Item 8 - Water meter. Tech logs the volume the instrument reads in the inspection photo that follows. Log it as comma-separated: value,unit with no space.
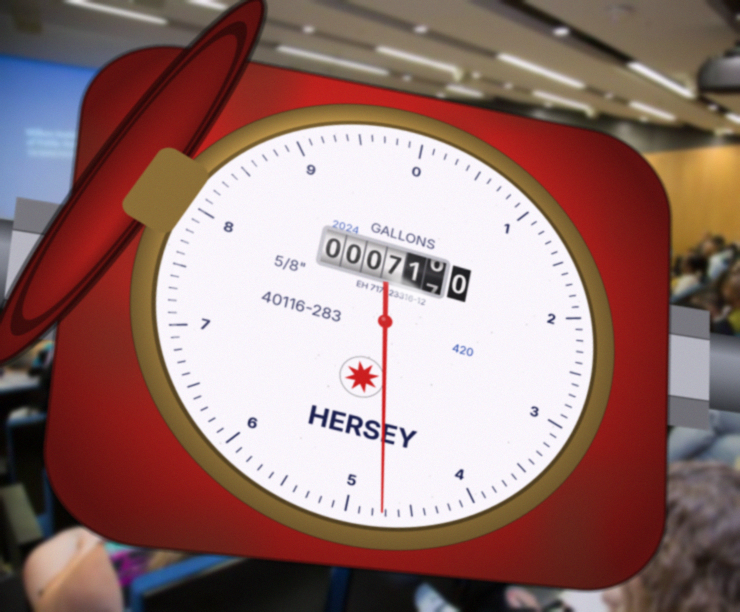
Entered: 7164.7,gal
